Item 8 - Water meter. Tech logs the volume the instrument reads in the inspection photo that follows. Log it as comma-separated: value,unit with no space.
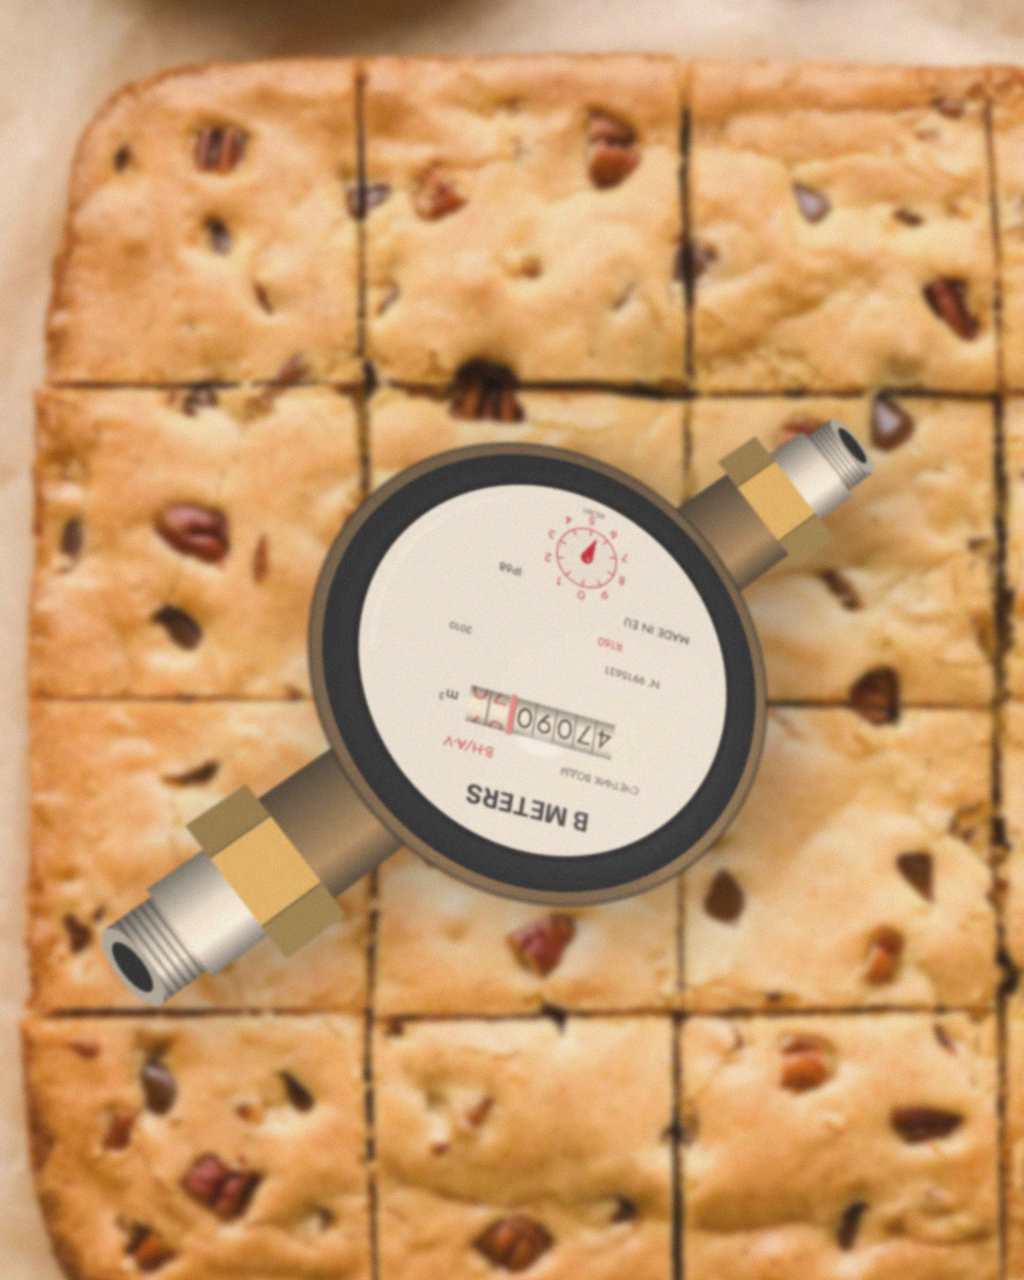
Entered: 47090.695,m³
